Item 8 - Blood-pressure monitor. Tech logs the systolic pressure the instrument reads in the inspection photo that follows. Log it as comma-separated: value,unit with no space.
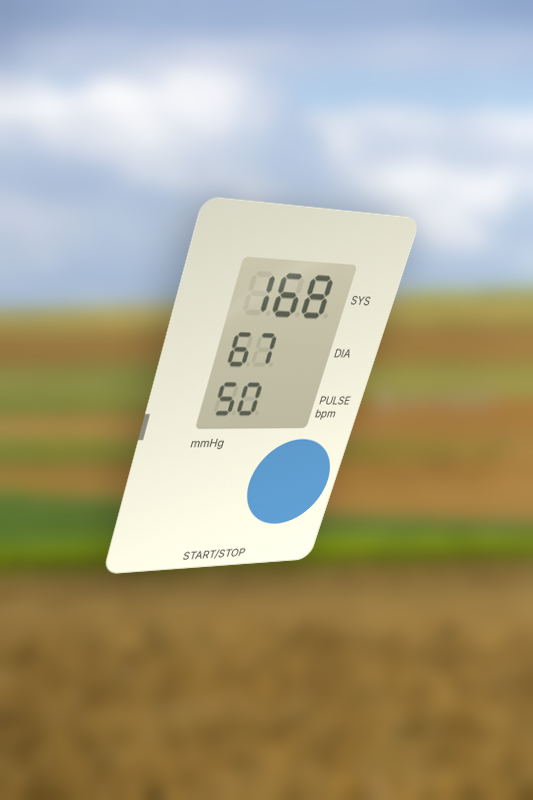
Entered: 168,mmHg
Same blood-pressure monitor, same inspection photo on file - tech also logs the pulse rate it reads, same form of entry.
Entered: 50,bpm
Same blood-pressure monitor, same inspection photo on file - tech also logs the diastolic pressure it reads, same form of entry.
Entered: 67,mmHg
